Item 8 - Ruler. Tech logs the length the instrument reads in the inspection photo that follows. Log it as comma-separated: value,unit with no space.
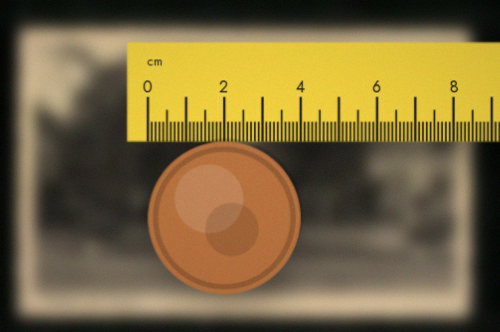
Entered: 4,cm
